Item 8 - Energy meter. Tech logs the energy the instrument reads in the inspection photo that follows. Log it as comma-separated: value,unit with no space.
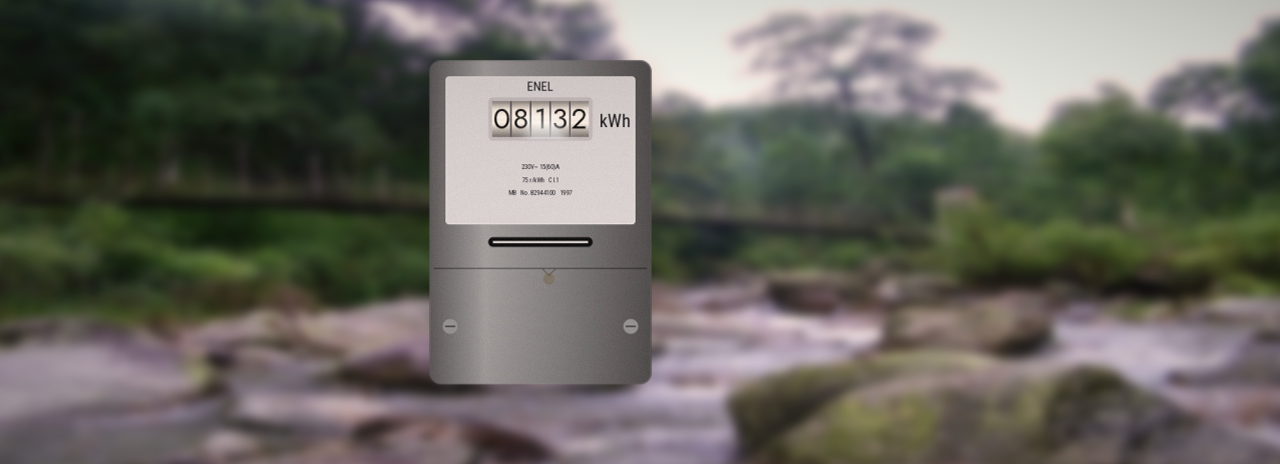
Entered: 8132,kWh
